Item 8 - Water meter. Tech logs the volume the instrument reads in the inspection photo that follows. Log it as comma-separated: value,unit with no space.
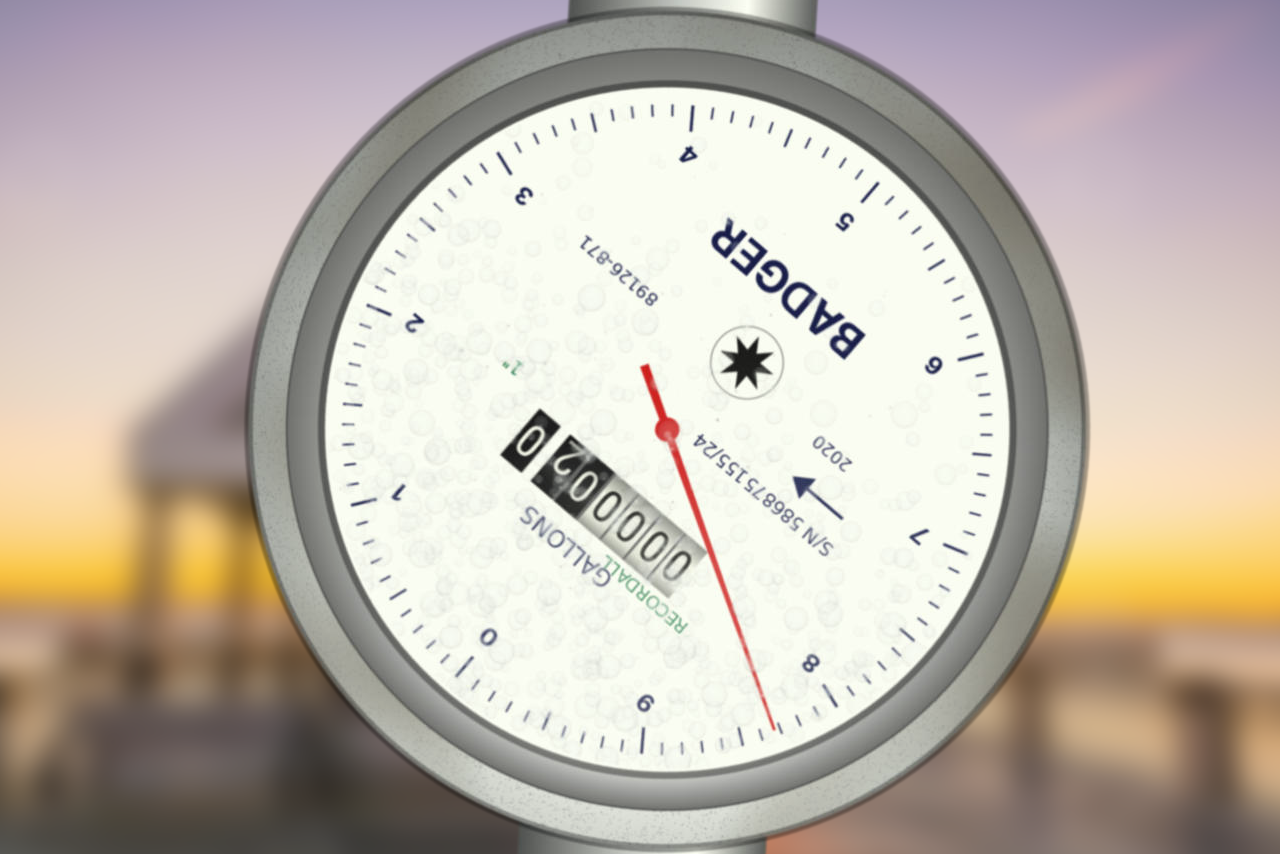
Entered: 18.3,gal
